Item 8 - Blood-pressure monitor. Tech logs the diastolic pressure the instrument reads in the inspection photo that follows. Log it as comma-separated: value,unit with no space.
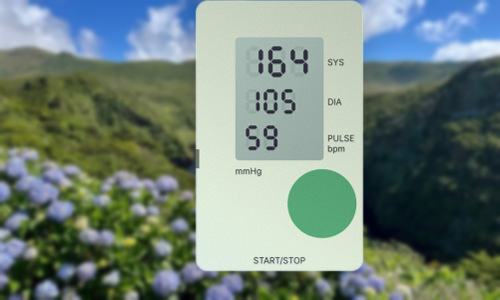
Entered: 105,mmHg
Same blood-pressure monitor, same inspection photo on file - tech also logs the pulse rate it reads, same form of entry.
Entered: 59,bpm
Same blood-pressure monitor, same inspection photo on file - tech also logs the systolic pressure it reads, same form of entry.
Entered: 164,mmHg
